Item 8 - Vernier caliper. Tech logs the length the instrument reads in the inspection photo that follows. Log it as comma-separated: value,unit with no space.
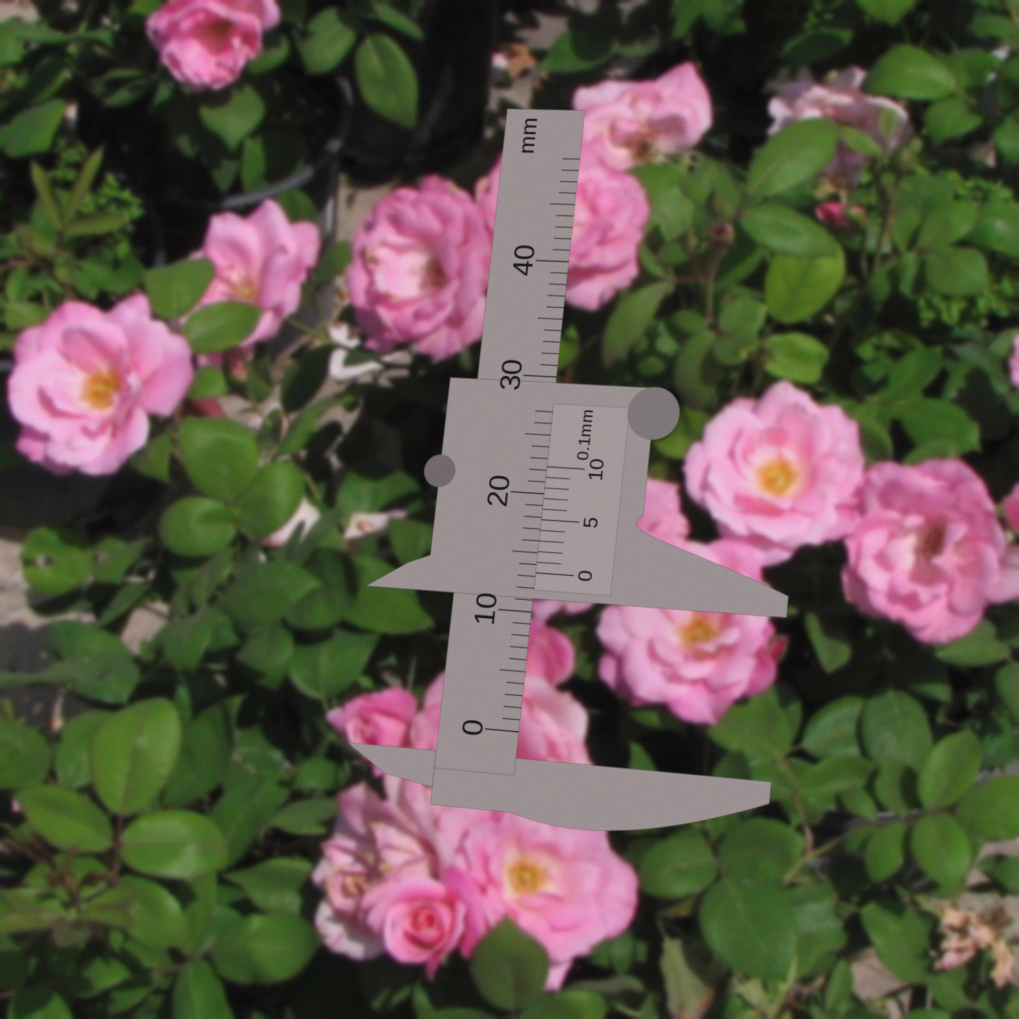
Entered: 13.3,mm
